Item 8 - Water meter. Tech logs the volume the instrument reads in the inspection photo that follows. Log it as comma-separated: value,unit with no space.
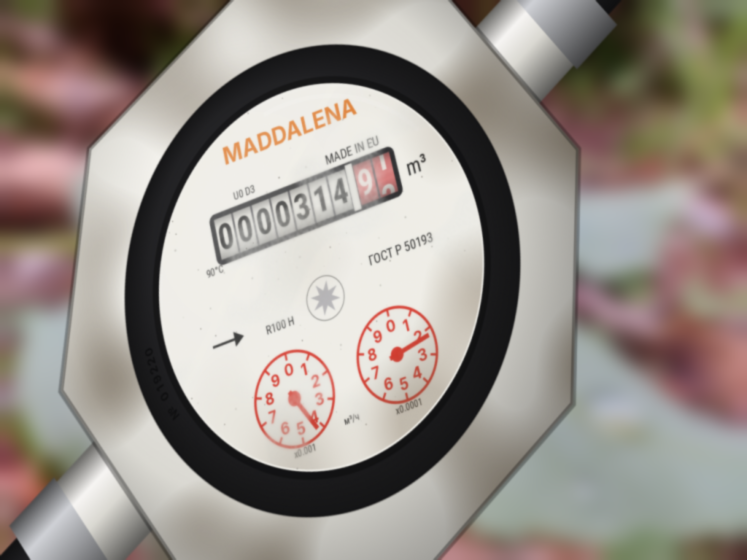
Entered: 314.9142,m³
